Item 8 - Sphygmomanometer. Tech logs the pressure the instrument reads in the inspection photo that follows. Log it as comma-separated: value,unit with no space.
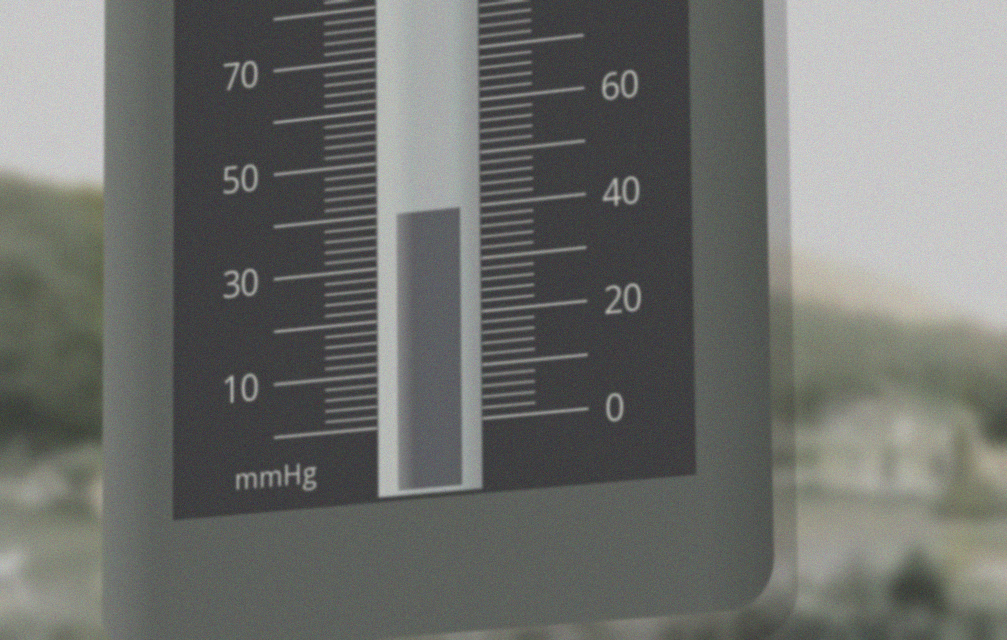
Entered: 40,mmHg
